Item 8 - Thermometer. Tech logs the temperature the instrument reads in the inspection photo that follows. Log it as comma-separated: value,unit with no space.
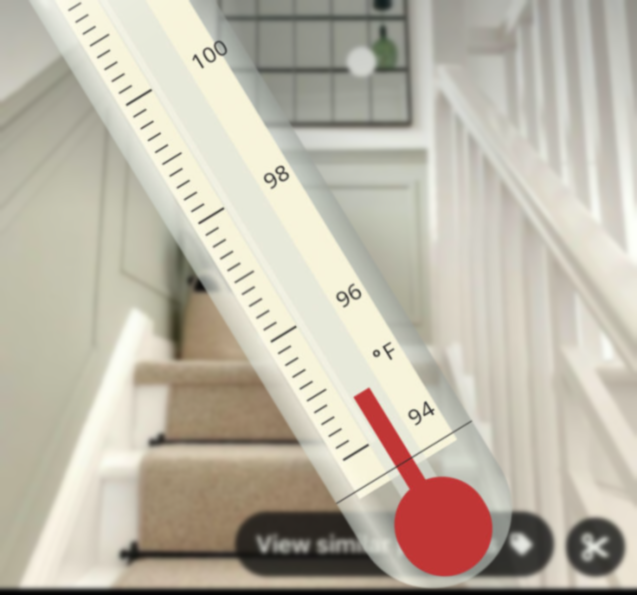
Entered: 94.7,°F
